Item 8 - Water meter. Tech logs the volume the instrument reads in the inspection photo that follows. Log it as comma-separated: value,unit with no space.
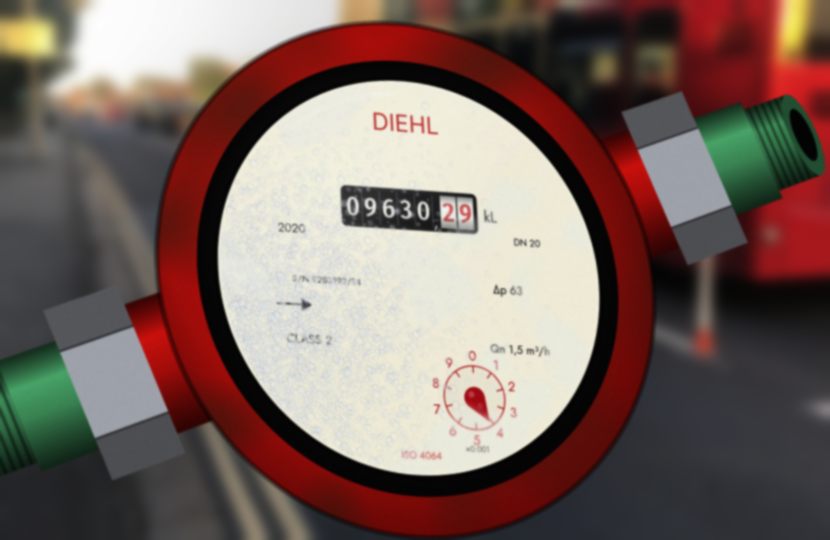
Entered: 9630.294,kL
